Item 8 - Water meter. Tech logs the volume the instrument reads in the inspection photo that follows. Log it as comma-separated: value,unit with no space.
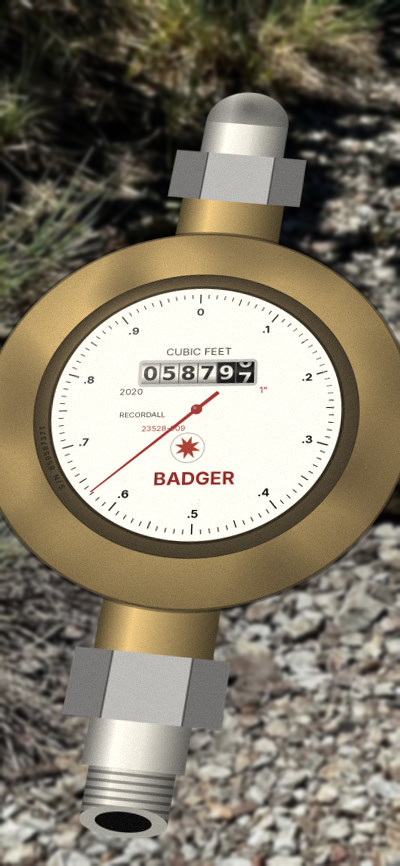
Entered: 58796.63,ft³
